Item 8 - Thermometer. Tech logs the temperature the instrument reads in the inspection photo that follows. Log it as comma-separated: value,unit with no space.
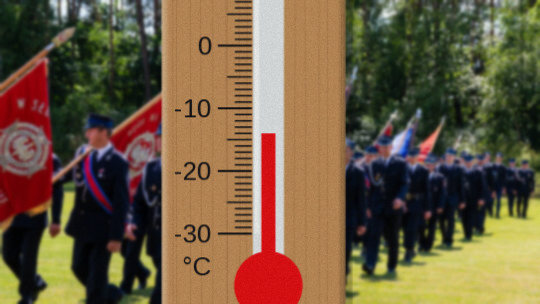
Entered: -14,°C
